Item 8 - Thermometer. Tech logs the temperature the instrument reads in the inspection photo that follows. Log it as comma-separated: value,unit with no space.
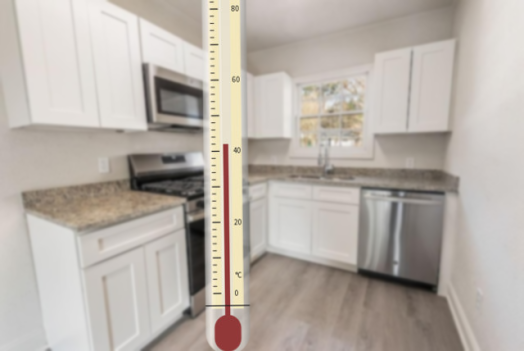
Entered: 42,°C
